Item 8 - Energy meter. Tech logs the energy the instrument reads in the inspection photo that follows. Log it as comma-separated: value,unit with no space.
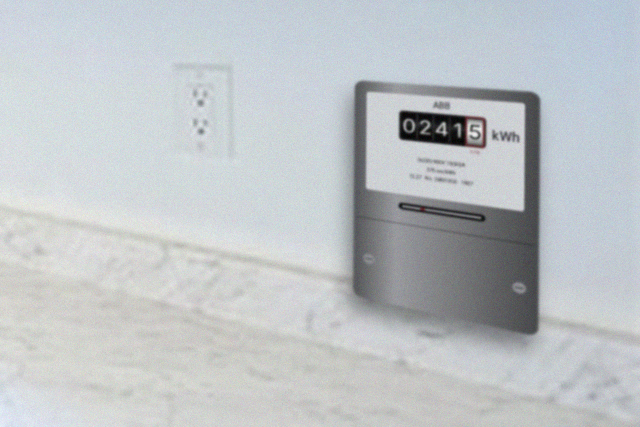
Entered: 241.5,kWh
